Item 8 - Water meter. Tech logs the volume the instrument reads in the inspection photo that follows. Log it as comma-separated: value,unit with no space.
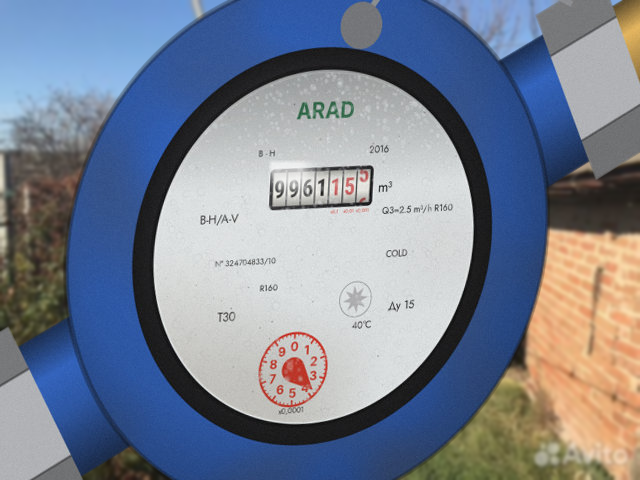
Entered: 9961.1553,m³
